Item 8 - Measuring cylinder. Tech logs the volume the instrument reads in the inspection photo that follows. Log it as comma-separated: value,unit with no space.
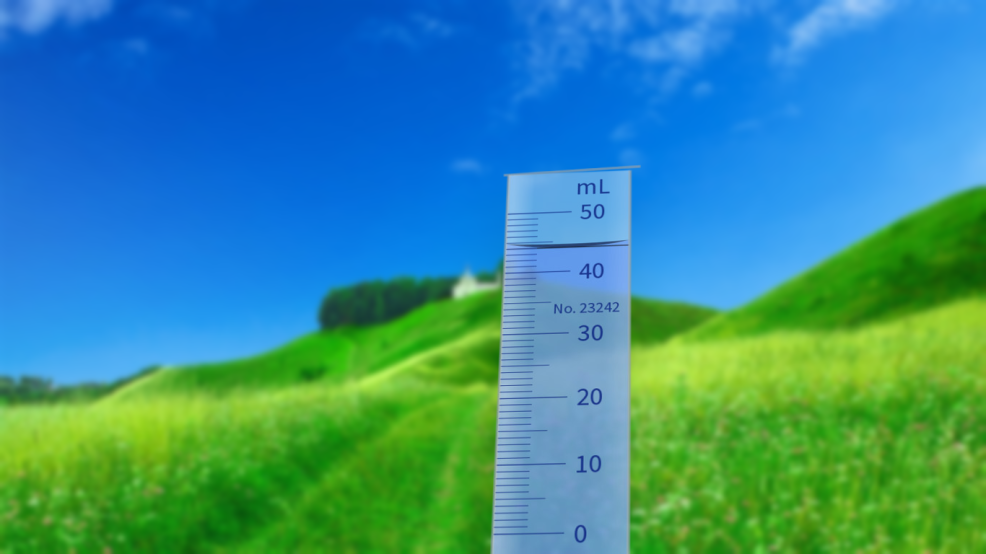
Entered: 44,mL
